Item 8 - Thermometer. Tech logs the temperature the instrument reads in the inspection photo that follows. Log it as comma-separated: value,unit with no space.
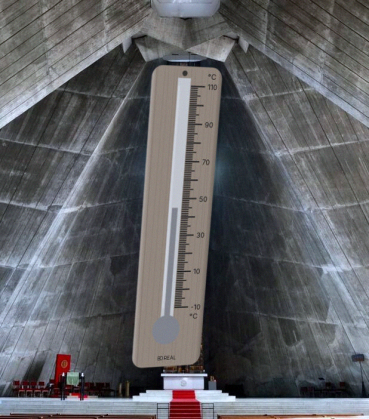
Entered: 45,°C
